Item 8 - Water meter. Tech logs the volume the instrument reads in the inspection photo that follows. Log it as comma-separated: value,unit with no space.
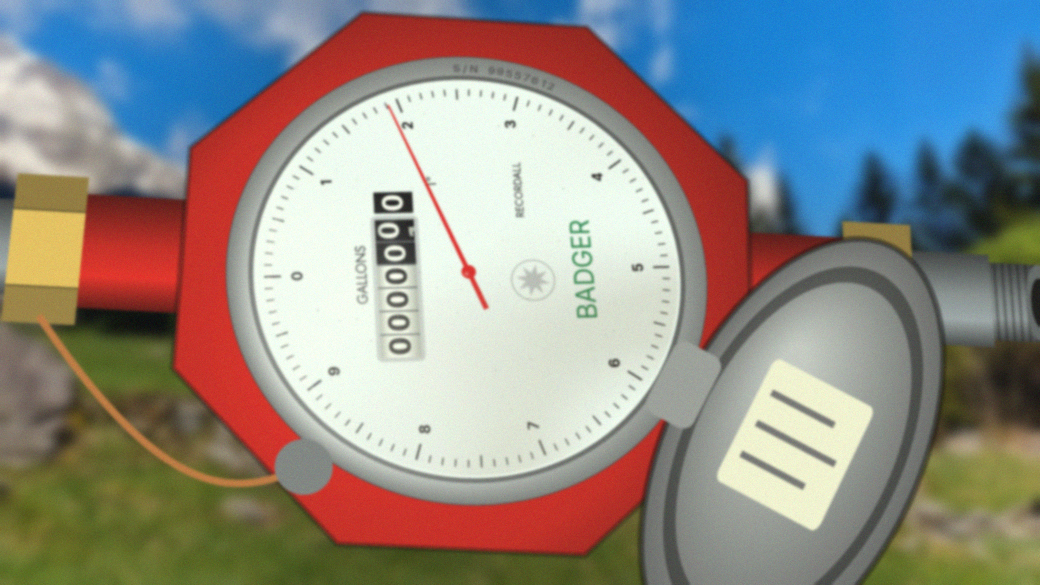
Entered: 1.9,gal
